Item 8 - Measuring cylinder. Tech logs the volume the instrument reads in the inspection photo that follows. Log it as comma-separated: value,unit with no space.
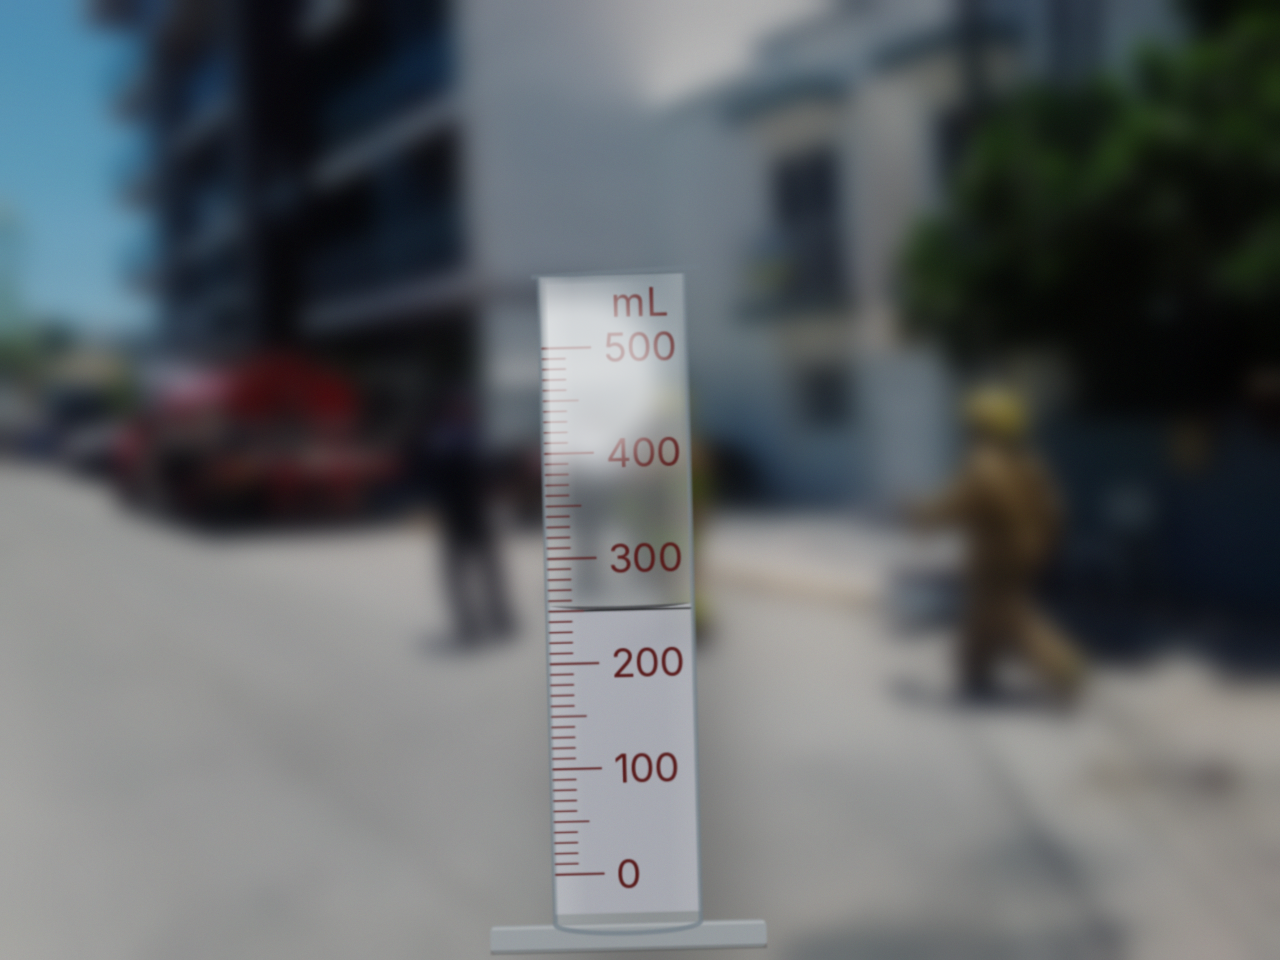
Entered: 250,mL
